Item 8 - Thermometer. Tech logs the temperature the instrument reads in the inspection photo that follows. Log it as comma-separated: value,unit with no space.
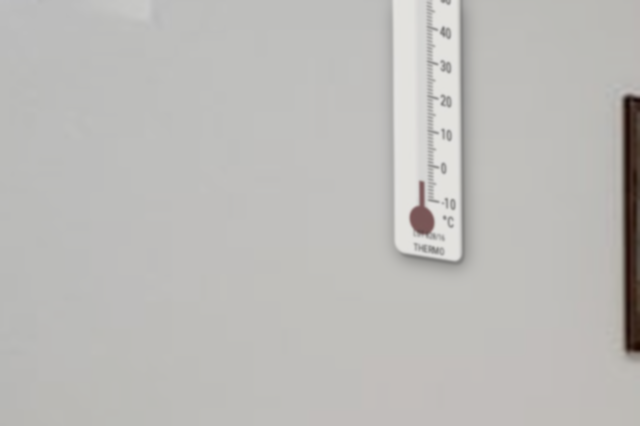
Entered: -5,°C
